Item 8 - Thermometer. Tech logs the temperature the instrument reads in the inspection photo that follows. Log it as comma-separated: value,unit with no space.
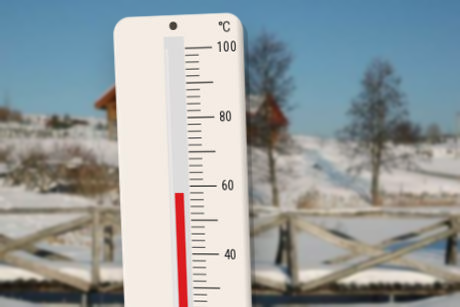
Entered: 58,°C
